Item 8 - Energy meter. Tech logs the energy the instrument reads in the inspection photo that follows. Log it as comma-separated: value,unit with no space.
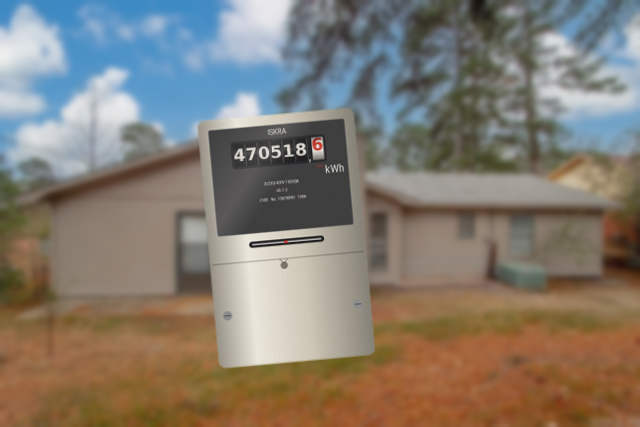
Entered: 470518.6,kWh
